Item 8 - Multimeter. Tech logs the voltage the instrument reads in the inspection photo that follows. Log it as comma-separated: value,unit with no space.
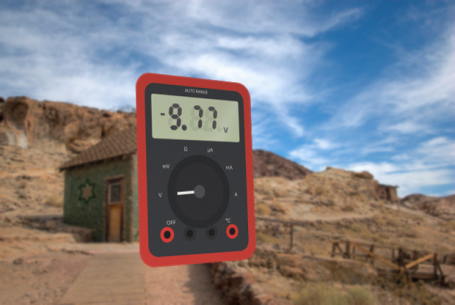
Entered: -9.77,V
